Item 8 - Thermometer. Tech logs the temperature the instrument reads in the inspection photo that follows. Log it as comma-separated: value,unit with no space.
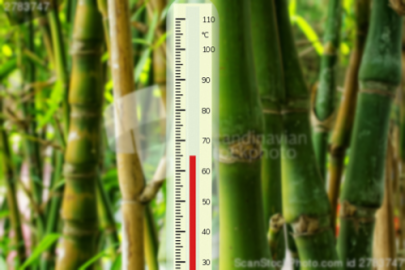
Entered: 65,°C
